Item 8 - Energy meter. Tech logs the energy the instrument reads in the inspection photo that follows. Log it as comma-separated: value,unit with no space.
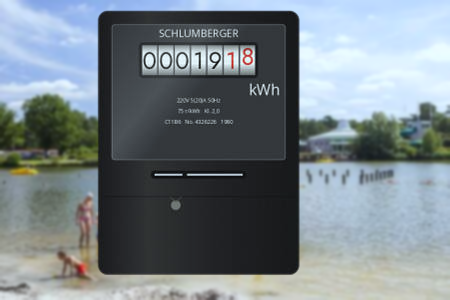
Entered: 19.18,kWh
